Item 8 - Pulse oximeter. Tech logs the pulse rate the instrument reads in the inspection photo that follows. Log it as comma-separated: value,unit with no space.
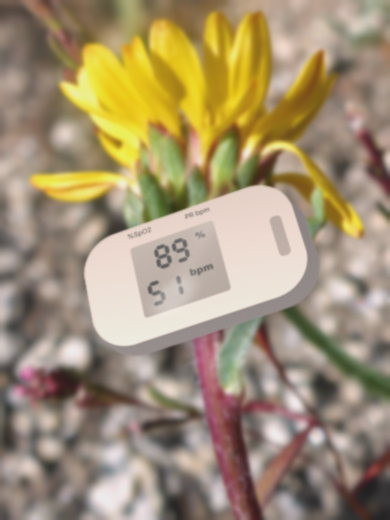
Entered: 51,bpm
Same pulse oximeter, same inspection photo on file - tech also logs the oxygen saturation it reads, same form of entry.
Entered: 89,%
